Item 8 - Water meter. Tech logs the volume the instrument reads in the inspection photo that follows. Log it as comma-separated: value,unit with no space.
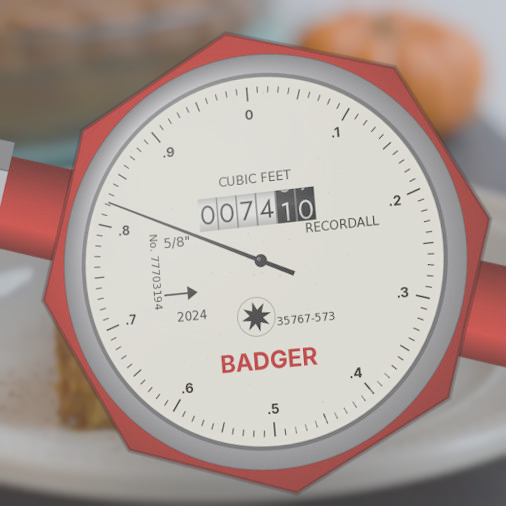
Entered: 7409.82,ft³
